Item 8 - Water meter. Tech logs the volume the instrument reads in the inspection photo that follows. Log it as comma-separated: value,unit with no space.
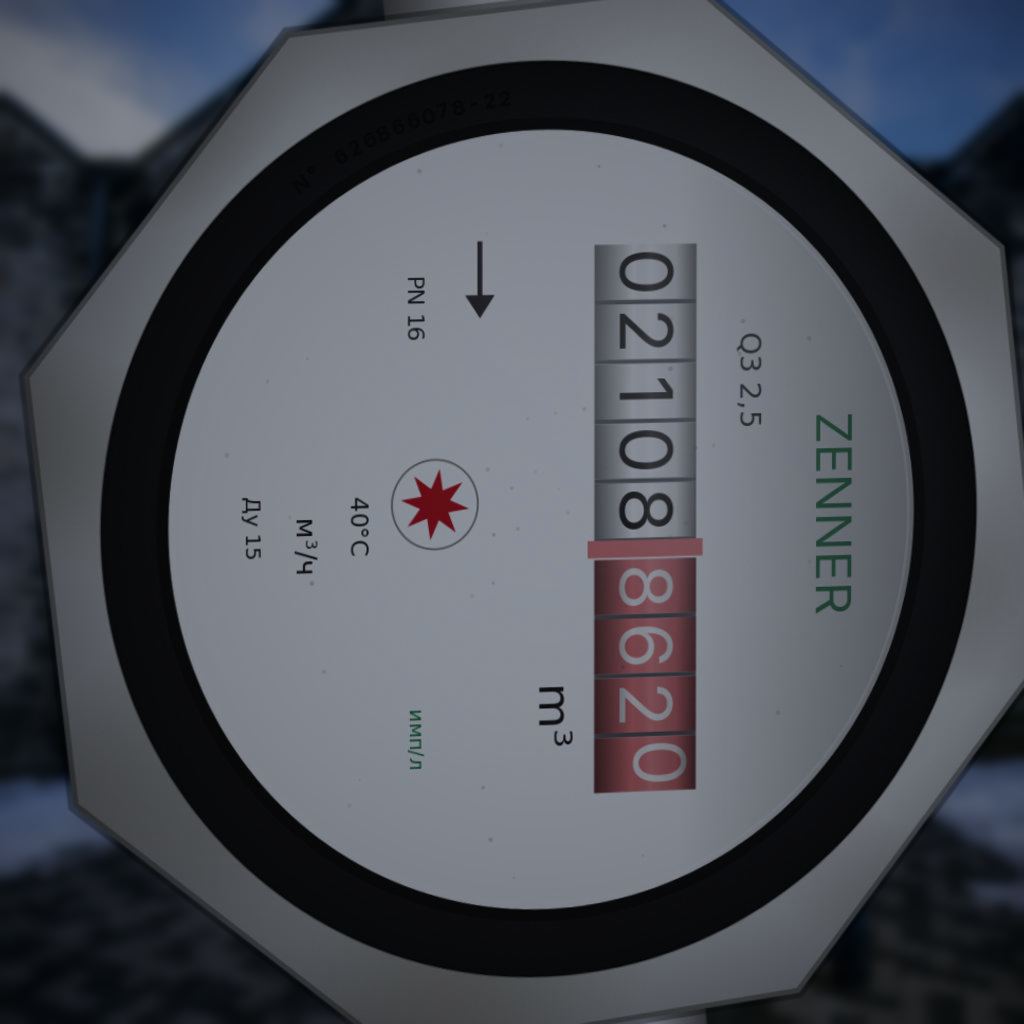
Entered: 2108.8620,m³
